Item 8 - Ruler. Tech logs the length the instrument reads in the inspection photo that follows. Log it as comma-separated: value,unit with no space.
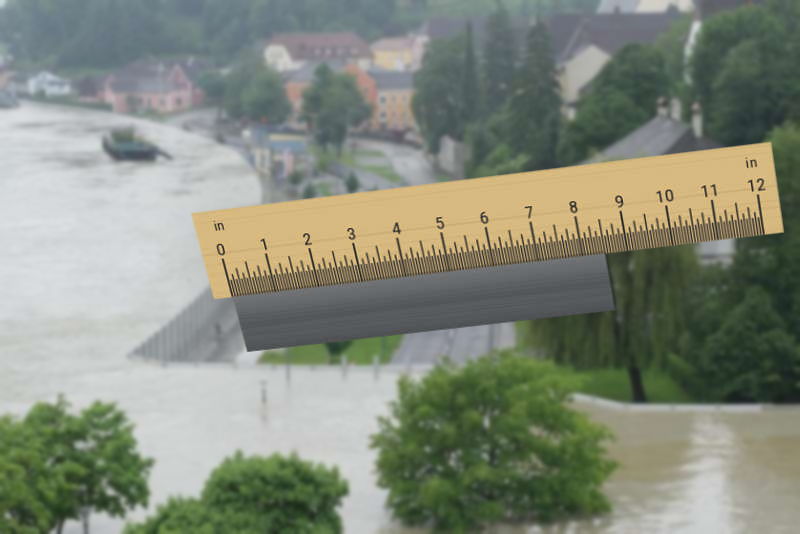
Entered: 8.5,in
